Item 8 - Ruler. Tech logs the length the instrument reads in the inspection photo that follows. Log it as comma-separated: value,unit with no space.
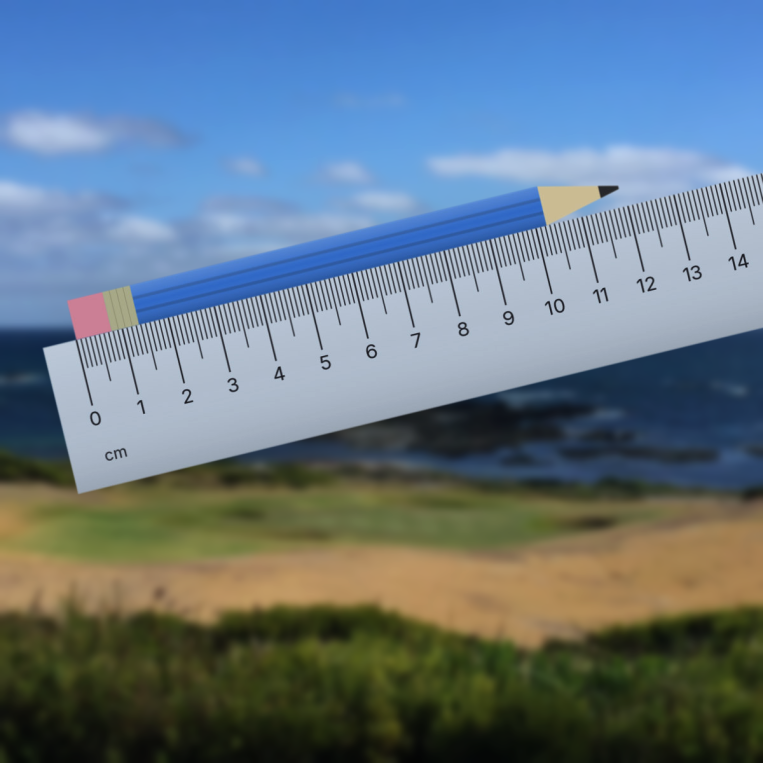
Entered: 11.9,cm
